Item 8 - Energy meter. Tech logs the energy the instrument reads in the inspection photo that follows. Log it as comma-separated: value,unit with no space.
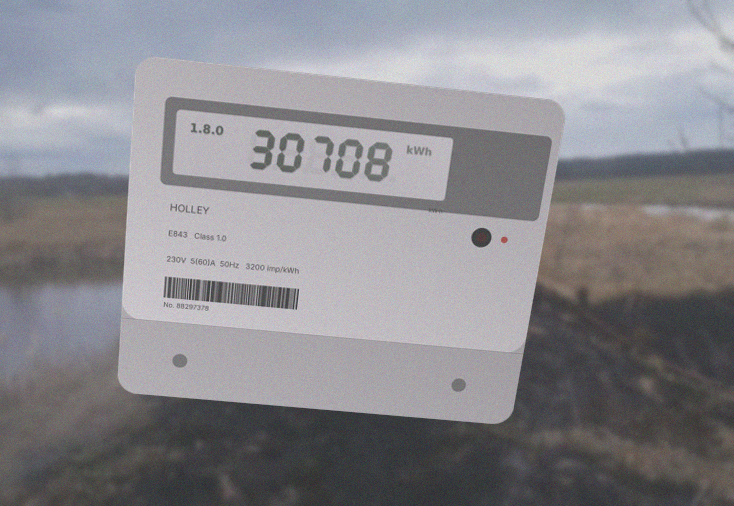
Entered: 30708,kWh
